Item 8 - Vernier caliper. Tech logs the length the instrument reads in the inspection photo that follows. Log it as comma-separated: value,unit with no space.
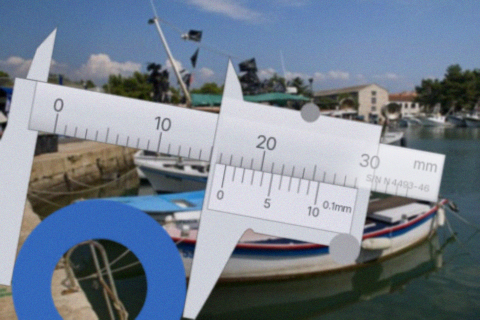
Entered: 16.6,mm
